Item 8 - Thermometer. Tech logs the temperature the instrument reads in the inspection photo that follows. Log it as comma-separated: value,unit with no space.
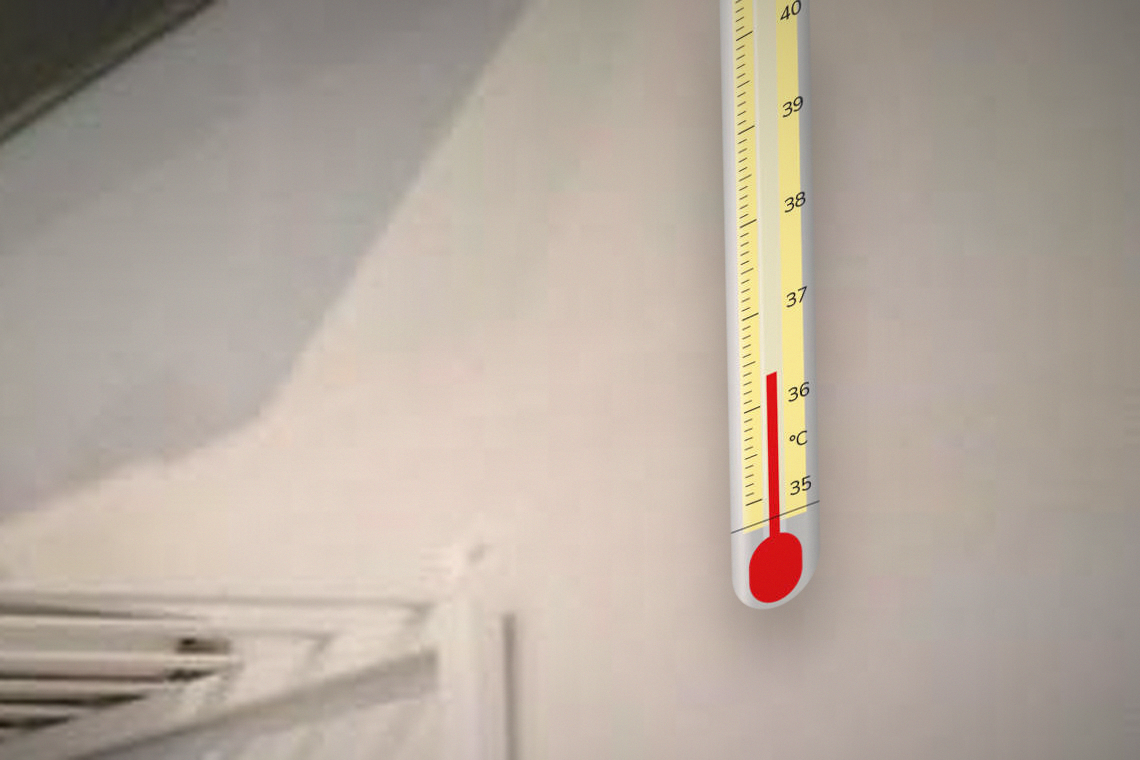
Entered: 36.3,°C
